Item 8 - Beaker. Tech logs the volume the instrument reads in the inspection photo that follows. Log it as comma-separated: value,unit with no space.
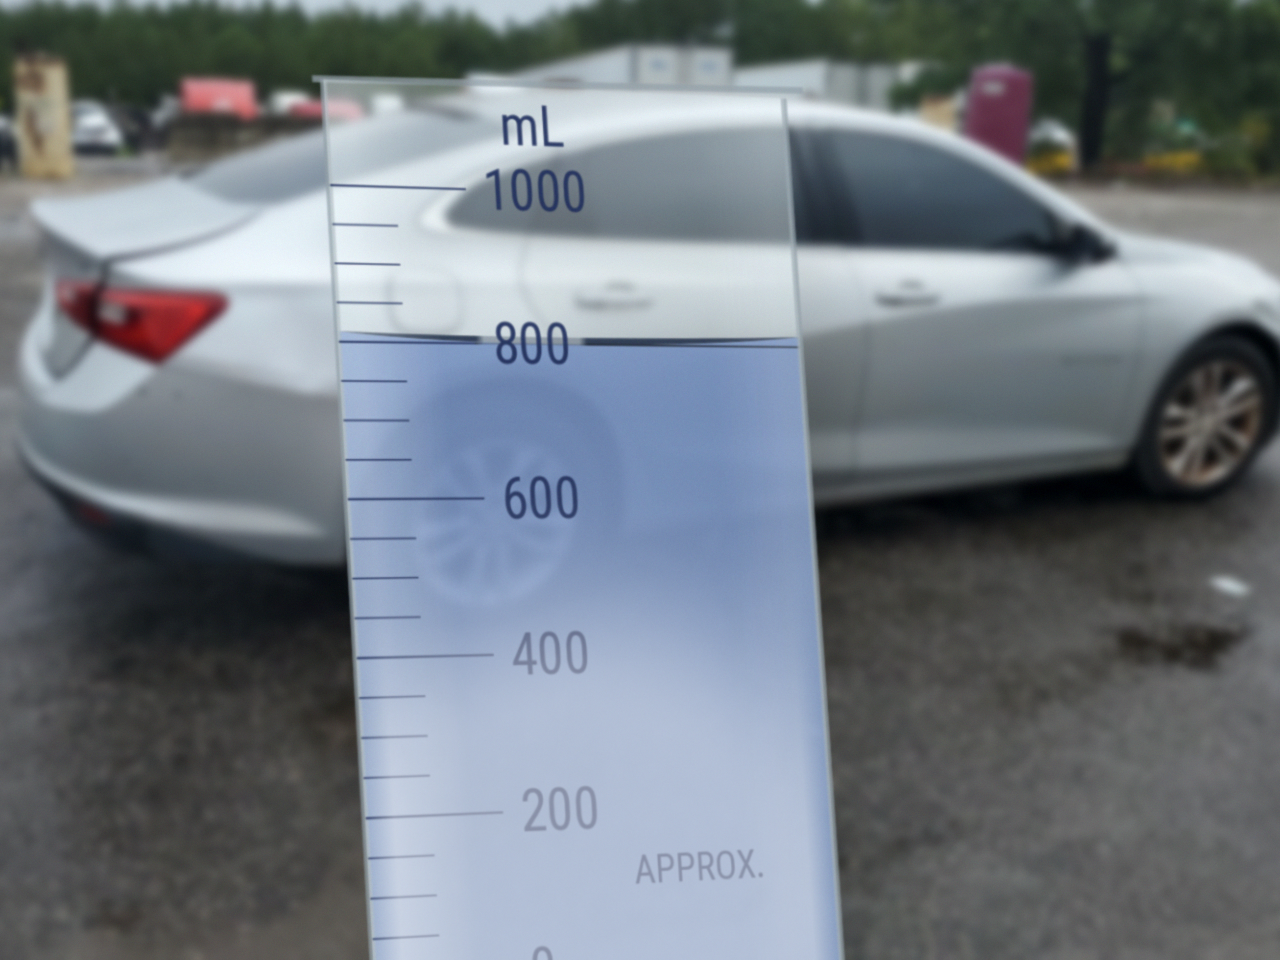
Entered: 800,mL
